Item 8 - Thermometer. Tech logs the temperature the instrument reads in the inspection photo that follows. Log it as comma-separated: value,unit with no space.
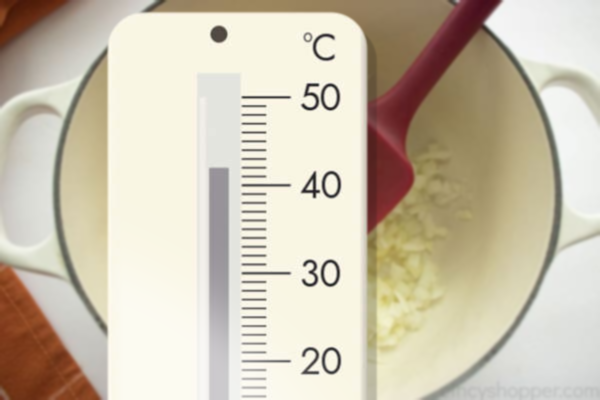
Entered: 42,°C
